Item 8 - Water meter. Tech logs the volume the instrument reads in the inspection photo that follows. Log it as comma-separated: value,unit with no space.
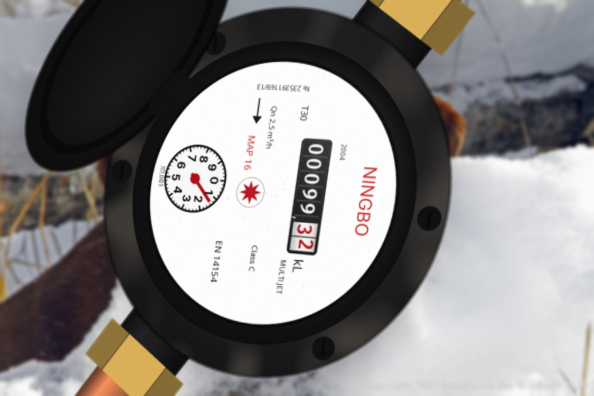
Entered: 99.321,kL
